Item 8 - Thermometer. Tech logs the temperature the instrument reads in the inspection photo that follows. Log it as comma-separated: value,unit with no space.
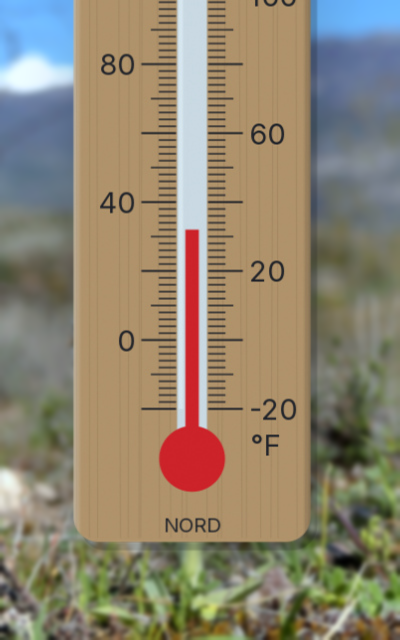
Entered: 32,°F
